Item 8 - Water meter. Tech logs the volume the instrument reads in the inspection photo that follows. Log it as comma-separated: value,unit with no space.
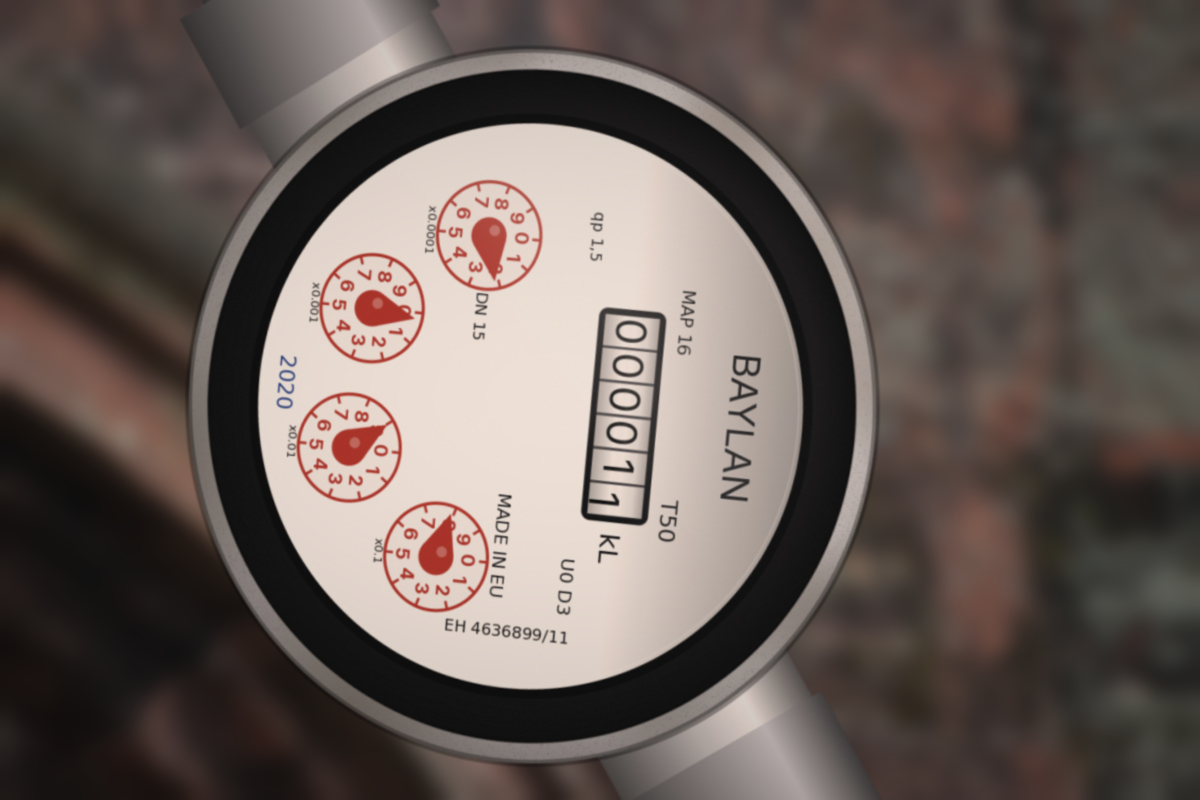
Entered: 10.7902,kL
